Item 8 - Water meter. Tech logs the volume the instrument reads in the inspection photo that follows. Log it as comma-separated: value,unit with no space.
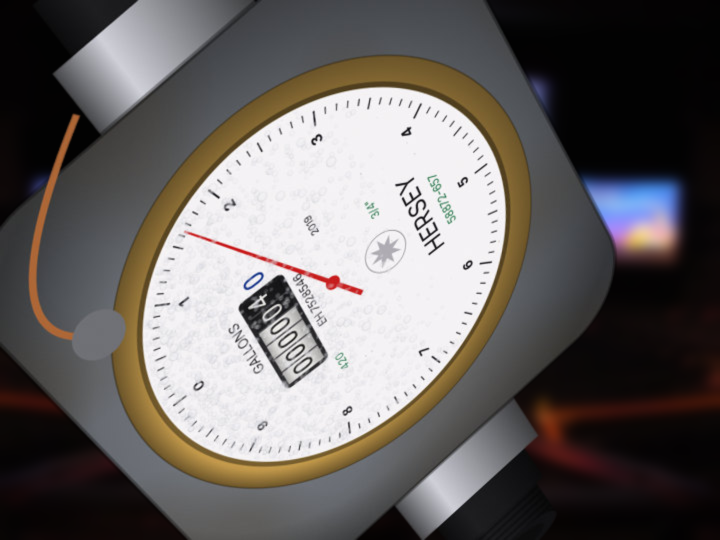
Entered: 41.6,gal
